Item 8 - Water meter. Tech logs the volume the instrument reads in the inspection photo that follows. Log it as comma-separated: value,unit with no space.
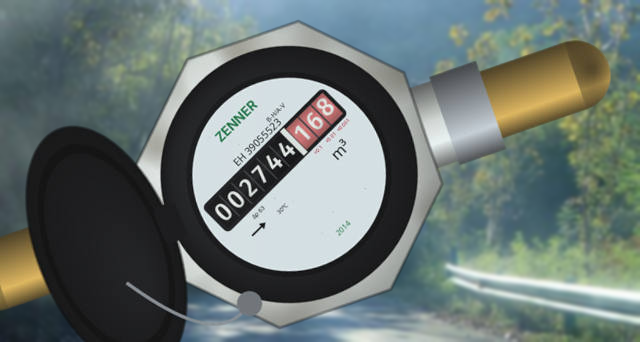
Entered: 2744.168,m³
